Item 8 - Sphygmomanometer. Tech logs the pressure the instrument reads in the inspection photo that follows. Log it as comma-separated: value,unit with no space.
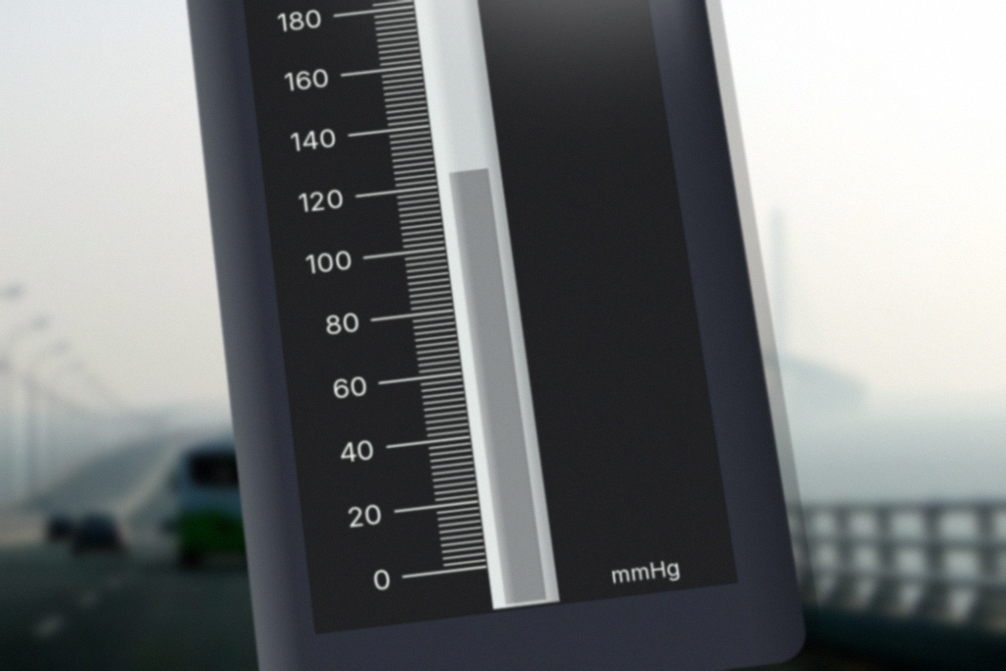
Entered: 124,mmHg
